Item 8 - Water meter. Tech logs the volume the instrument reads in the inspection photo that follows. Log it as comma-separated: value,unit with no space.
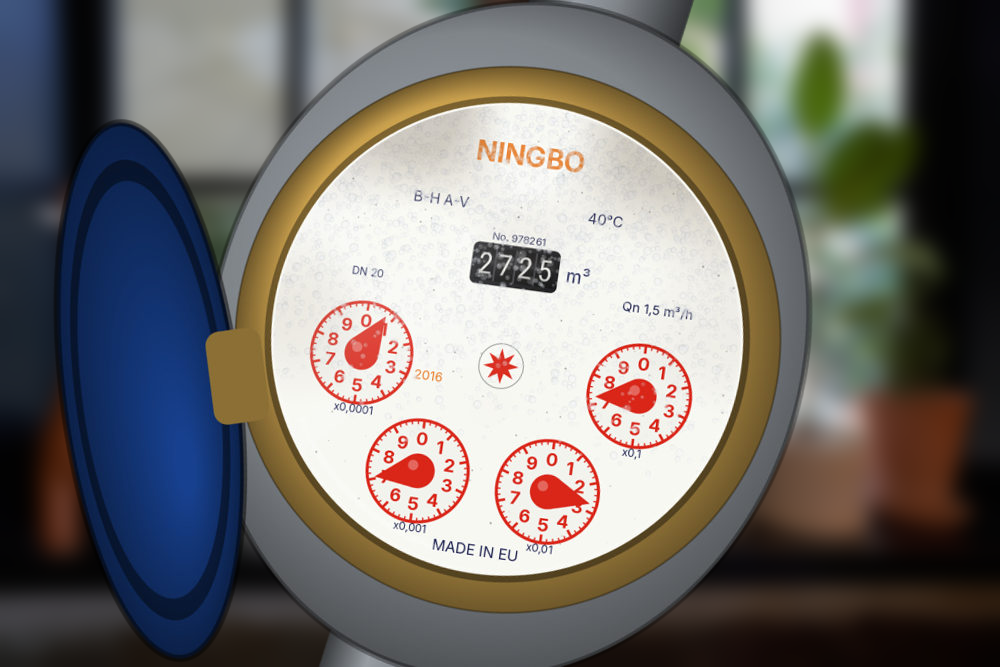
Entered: 2725.7270,m³
